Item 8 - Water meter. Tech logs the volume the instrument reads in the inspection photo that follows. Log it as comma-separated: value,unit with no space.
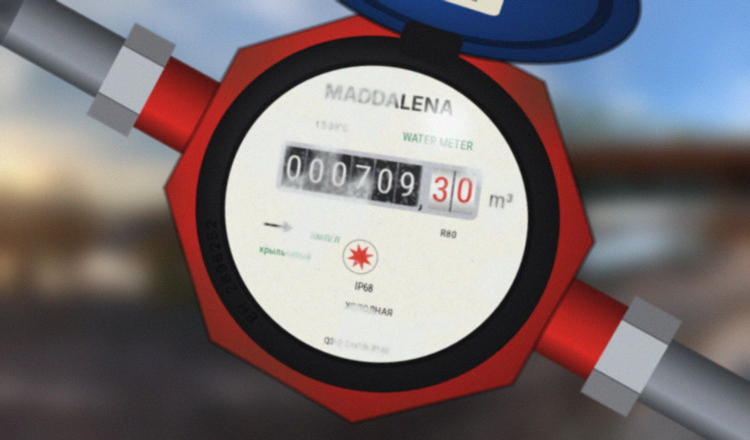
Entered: 709.30,m³
